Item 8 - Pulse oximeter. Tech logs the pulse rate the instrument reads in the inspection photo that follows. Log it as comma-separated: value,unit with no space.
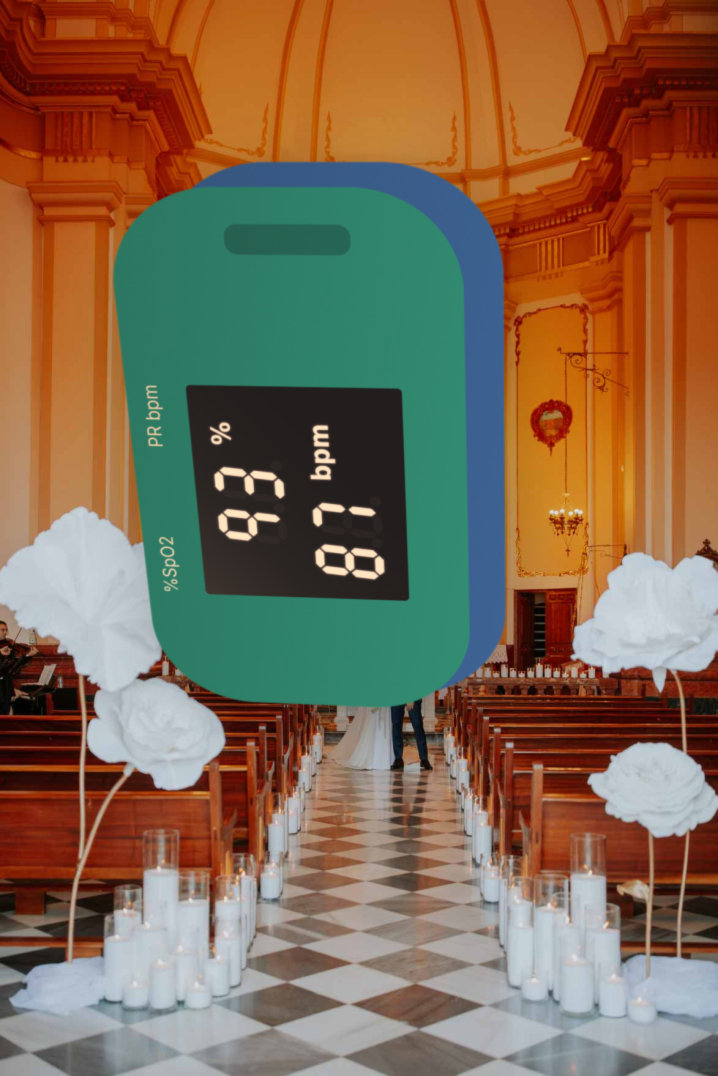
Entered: 87,bpm
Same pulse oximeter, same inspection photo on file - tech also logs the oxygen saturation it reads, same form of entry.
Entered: 93,%
